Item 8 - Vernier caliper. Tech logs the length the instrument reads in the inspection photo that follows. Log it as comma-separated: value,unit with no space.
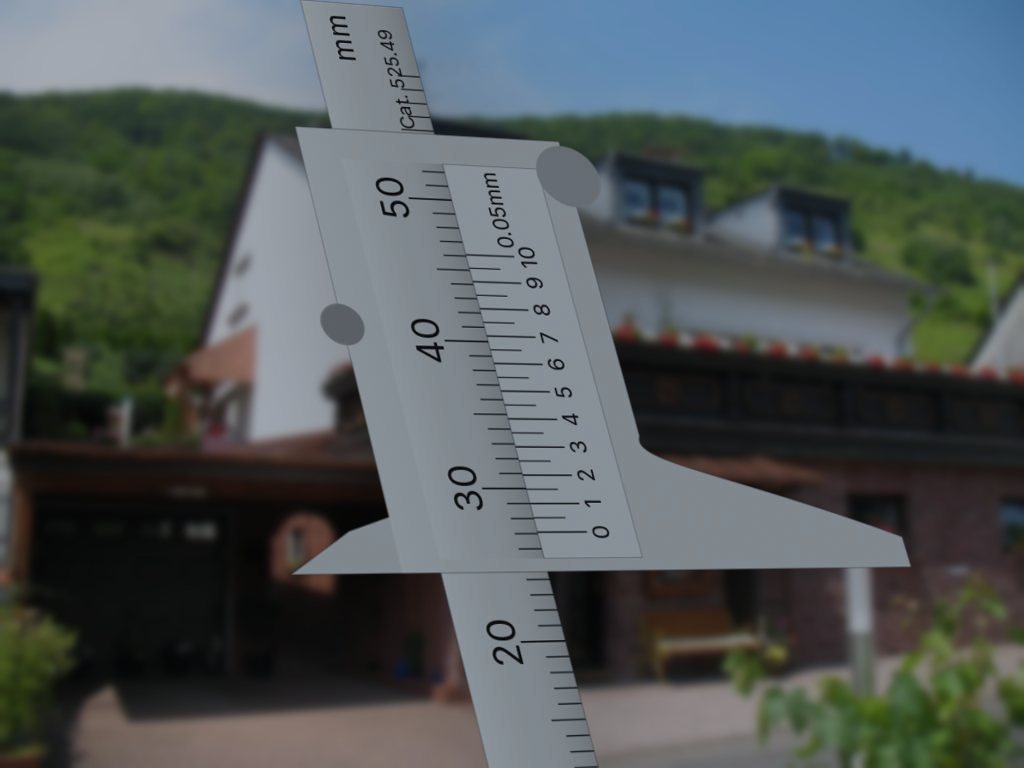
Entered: 27.1,mm
